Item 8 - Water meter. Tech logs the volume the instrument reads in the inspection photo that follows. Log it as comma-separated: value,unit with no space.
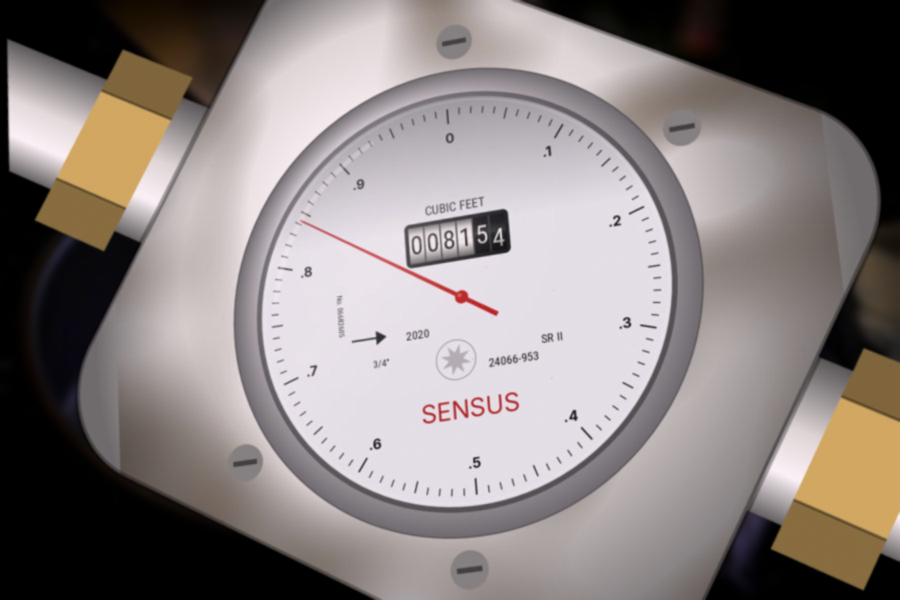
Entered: 8153.84,ft³
